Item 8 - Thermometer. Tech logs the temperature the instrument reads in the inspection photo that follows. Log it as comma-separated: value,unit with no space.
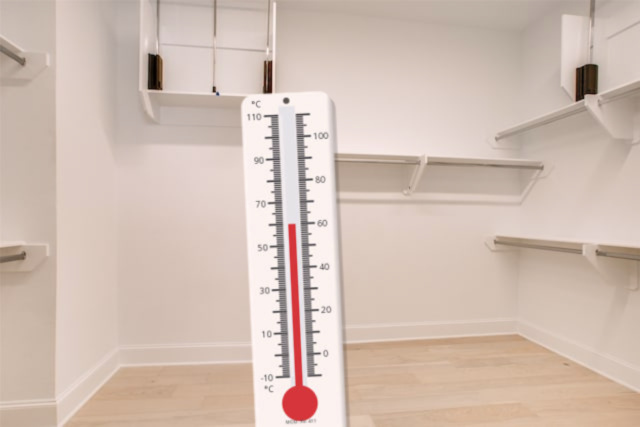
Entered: 60,°C
